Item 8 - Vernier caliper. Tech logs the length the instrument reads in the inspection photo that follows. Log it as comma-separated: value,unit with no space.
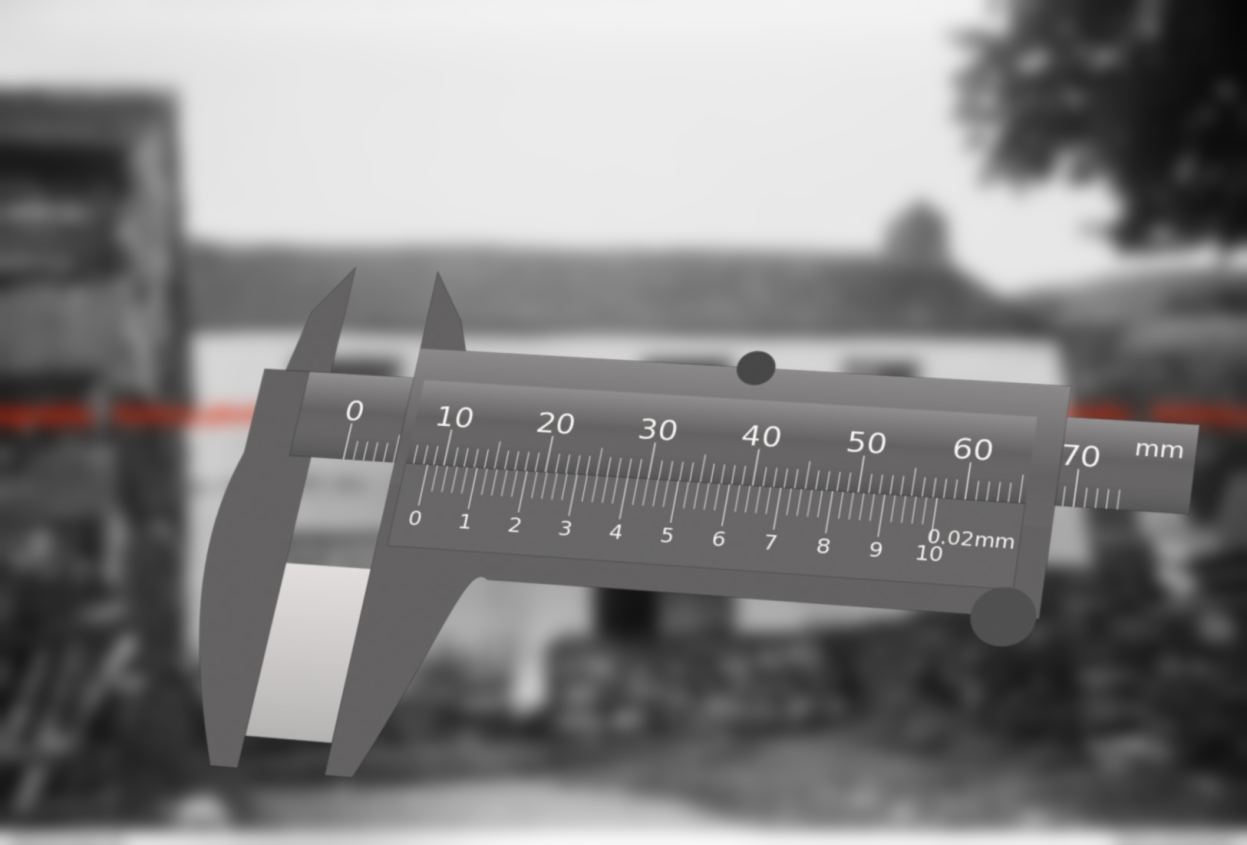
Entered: 8.4,mm
